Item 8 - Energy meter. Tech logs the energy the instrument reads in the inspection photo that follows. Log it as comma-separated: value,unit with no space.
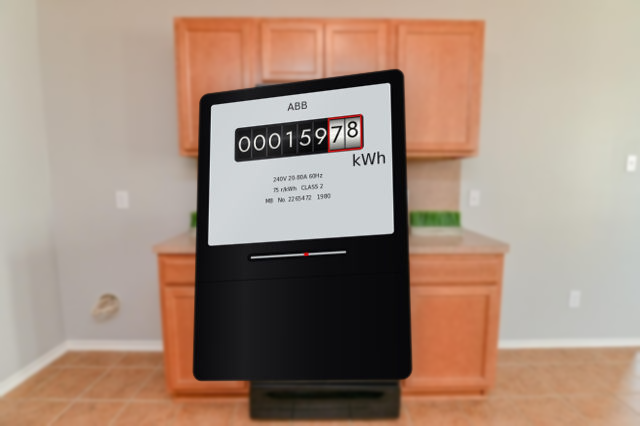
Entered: 159.78,kWh
